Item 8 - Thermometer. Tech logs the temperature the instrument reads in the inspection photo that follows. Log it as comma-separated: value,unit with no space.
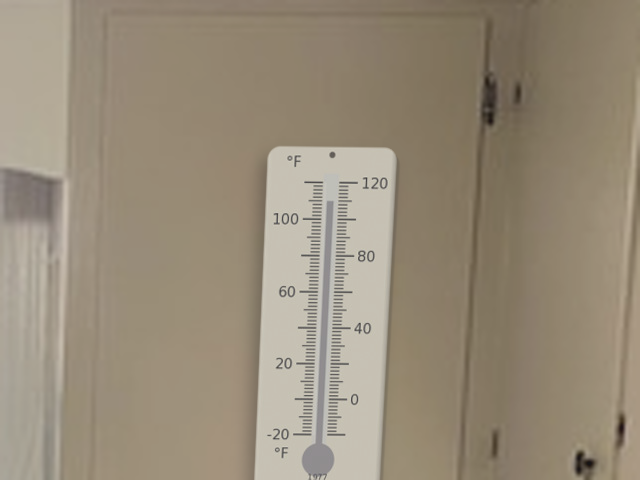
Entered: 110,°F
